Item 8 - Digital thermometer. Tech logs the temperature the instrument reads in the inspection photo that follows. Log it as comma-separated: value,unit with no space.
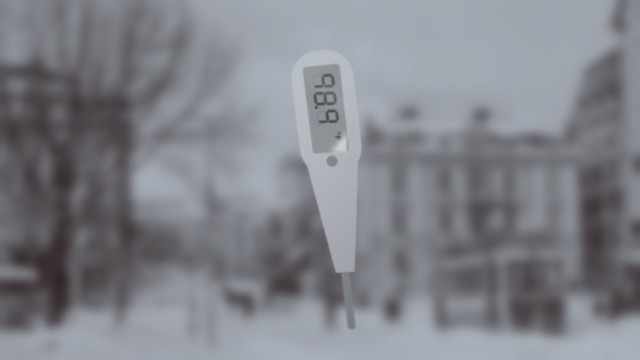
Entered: 98.9,°F
